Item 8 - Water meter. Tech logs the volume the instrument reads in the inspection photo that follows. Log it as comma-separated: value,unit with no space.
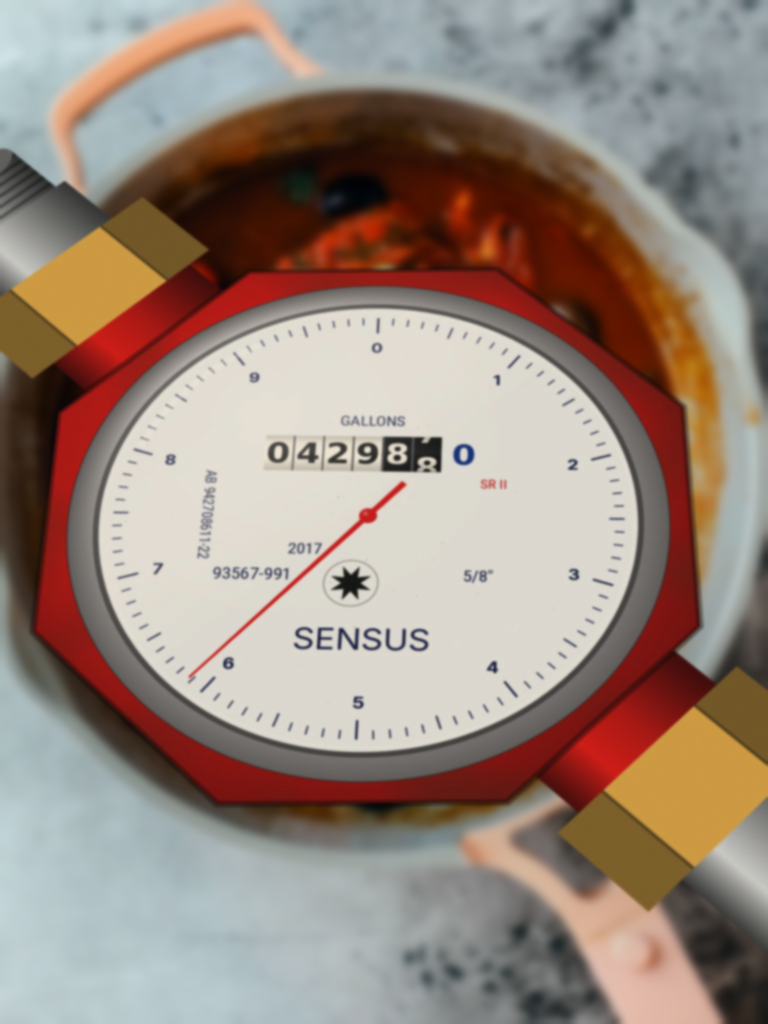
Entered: 429876.1,gal
